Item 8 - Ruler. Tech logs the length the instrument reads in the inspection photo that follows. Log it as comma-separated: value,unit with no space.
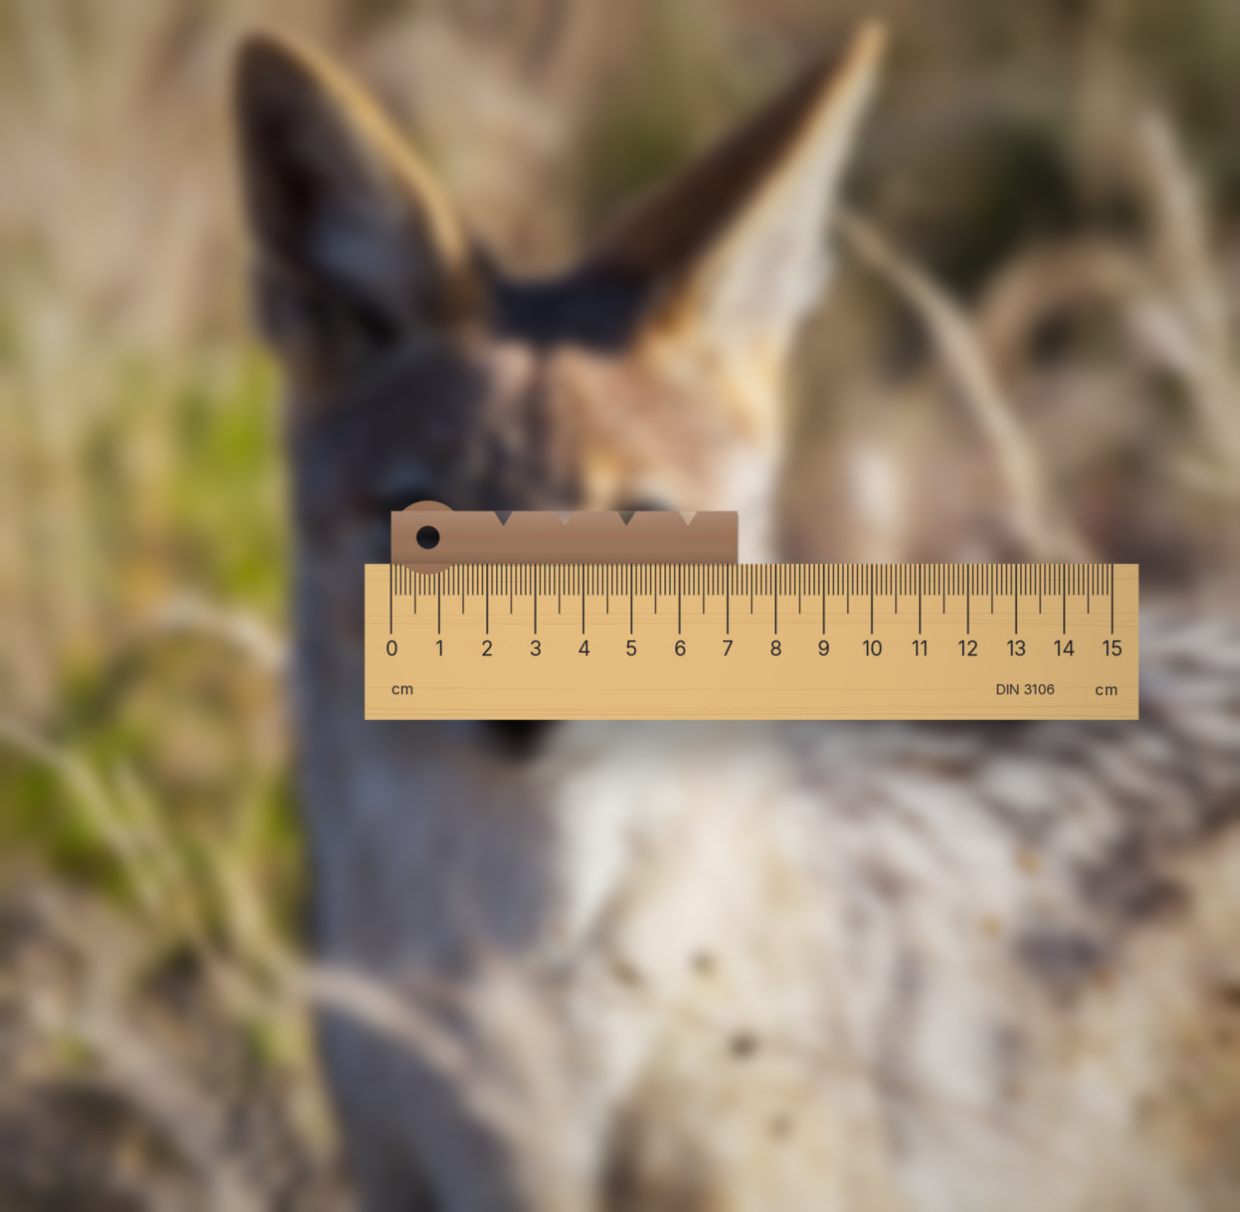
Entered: 7.2,cm
